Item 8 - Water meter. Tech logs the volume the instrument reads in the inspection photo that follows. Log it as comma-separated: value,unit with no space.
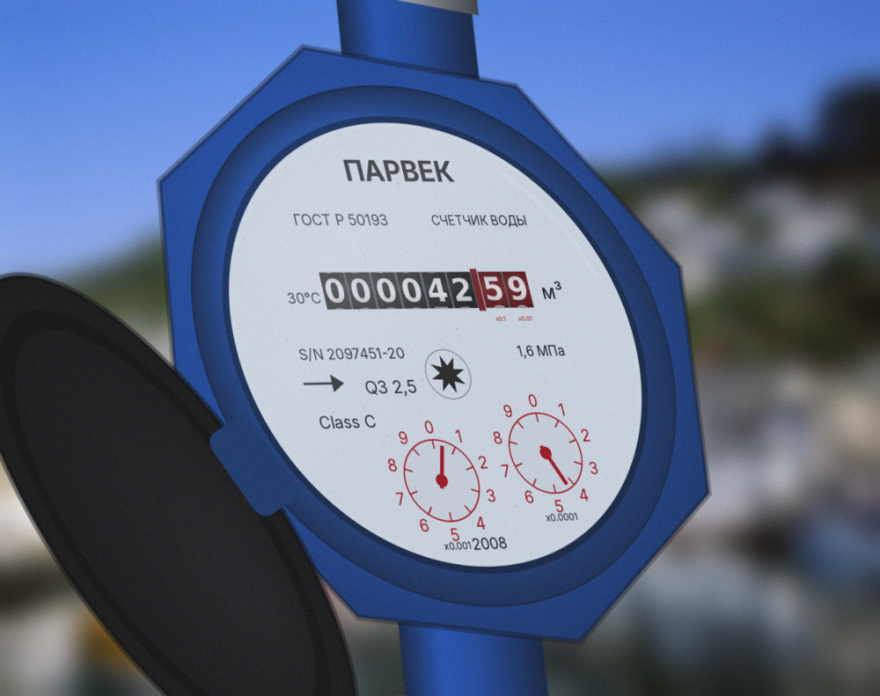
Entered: 42.5904,m³
